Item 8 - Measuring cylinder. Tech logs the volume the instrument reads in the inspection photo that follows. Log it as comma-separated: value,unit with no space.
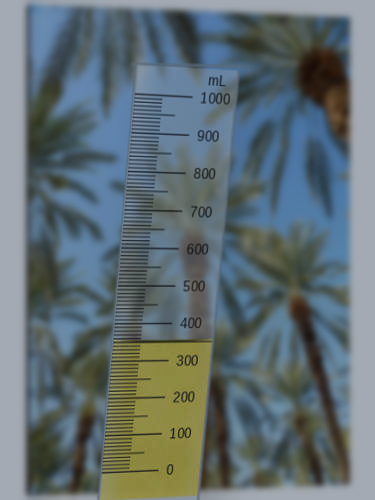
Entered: 350,mL
